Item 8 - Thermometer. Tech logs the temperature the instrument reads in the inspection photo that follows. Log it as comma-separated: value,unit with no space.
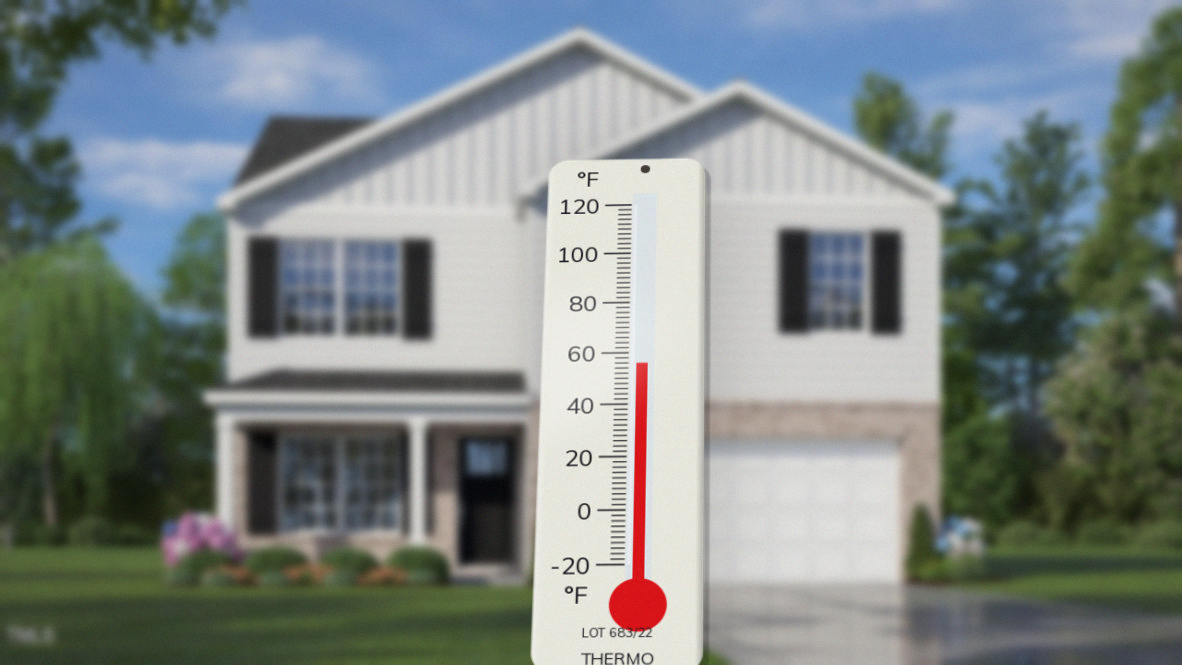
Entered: 56,°F
